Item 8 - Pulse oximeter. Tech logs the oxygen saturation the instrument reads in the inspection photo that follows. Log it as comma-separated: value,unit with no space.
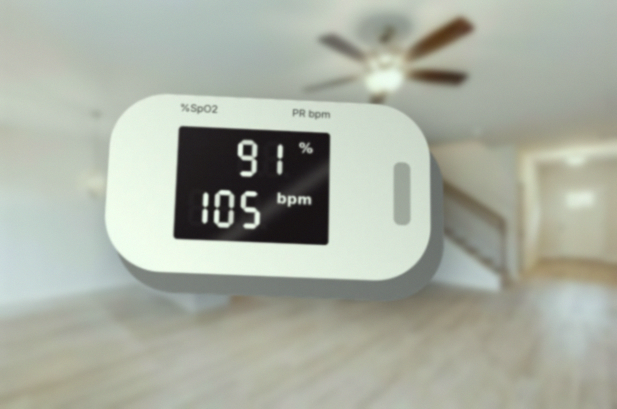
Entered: 91,%
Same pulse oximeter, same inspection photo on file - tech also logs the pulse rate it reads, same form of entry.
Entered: 105,bpm
